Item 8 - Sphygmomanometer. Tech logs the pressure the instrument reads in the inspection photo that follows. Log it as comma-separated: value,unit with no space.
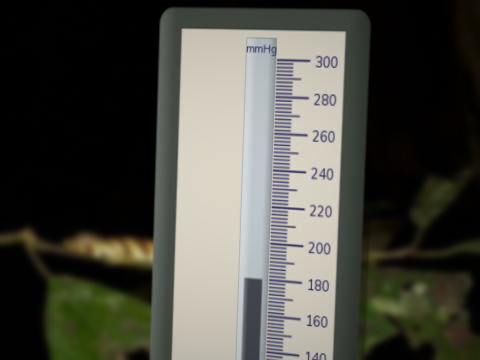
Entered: 180,mmHg
